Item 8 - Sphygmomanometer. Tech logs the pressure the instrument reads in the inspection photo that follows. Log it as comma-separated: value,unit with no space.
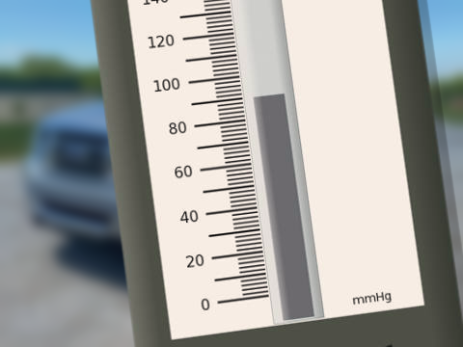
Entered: 90,mmHg
